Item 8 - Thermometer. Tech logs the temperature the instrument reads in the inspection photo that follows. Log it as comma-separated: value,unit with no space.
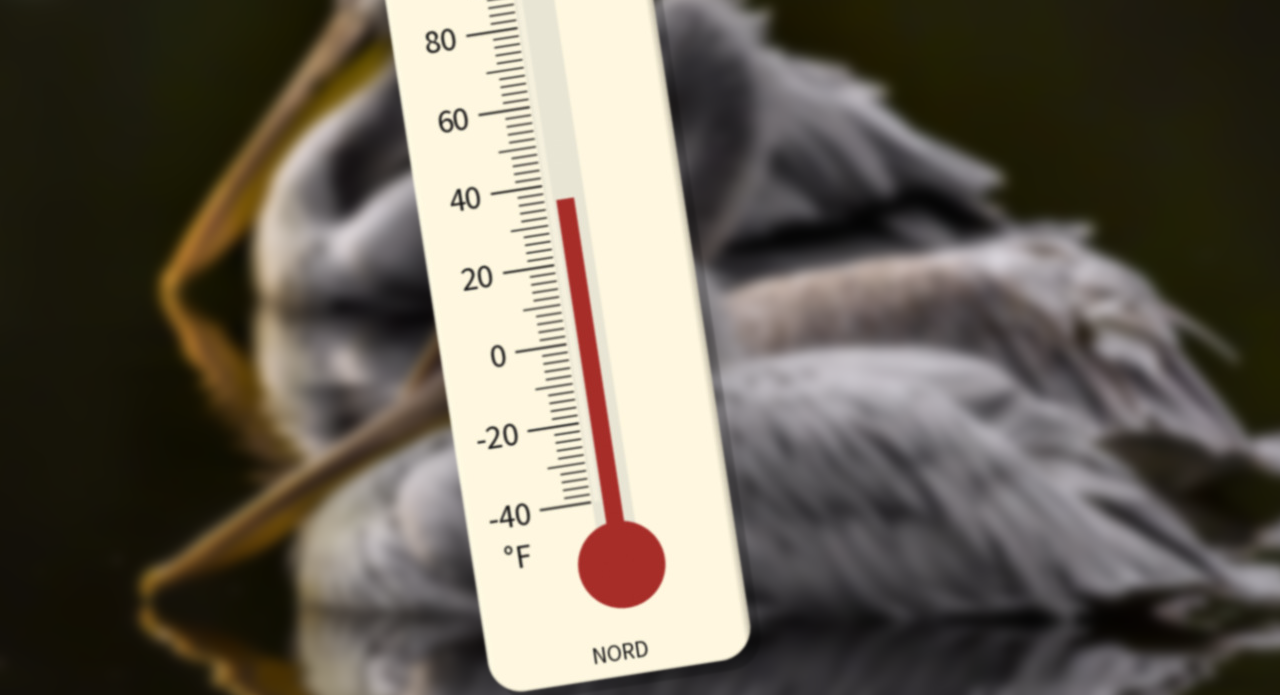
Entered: 36,°F
